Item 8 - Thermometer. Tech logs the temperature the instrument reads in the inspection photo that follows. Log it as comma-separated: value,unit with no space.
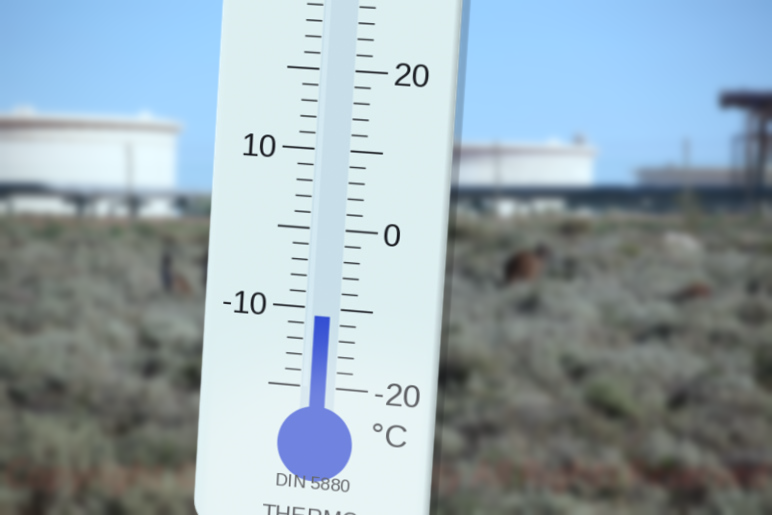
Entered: -11,°C
